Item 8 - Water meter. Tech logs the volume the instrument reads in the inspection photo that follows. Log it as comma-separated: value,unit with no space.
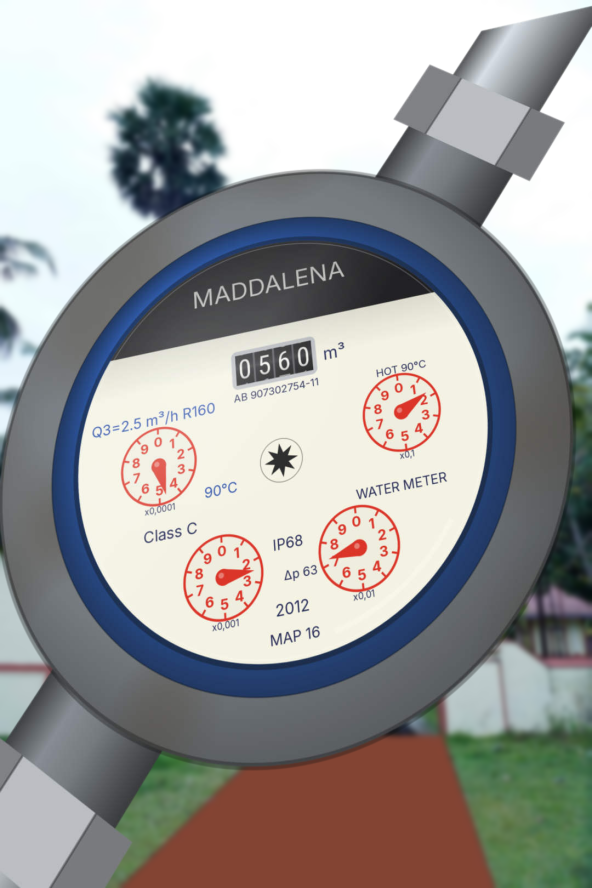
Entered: 560.1724,m³
